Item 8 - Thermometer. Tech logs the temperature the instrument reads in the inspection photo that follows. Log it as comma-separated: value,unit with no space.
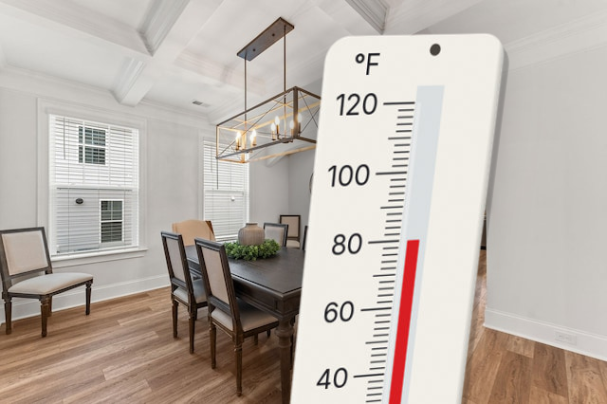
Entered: 80,°F
